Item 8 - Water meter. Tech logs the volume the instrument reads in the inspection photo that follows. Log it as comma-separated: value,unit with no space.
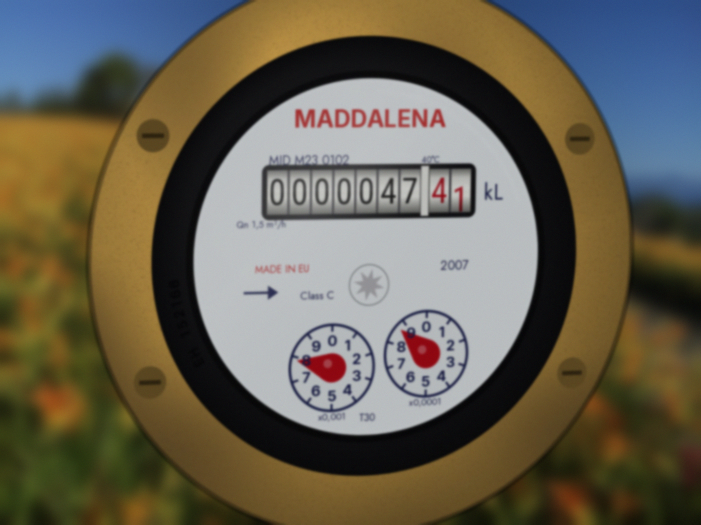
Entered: 47.4078,kL
